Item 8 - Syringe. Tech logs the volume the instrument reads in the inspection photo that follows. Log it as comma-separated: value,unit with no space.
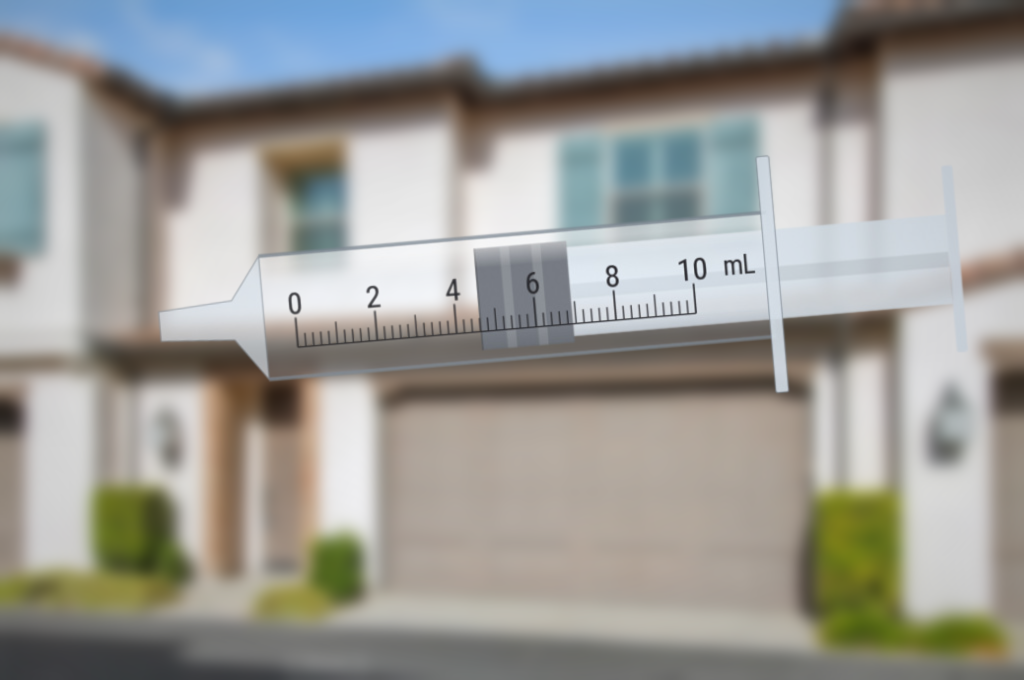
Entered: 4.6,mL
